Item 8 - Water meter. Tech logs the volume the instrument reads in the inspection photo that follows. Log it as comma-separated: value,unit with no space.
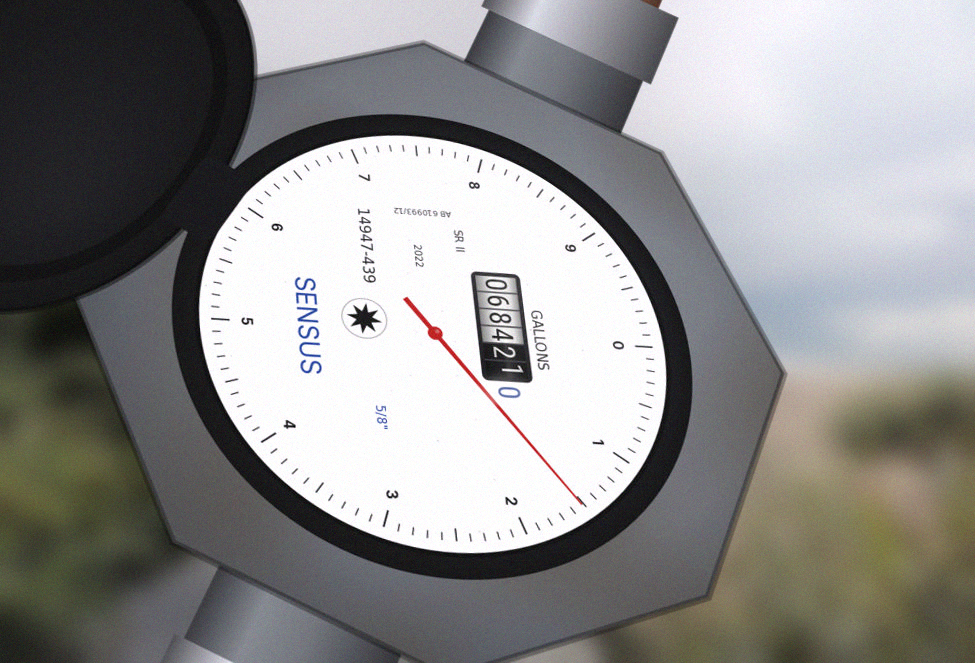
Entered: 684211.5,gal
